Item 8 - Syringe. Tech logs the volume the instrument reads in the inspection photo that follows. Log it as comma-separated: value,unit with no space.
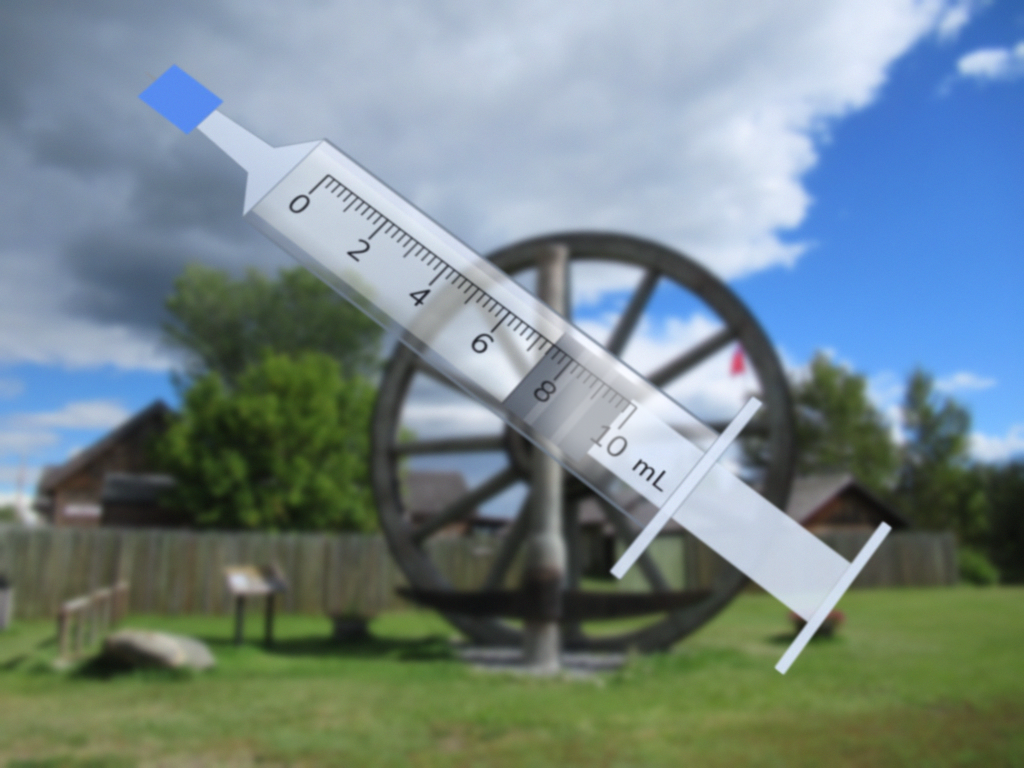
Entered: 7.4,mL
